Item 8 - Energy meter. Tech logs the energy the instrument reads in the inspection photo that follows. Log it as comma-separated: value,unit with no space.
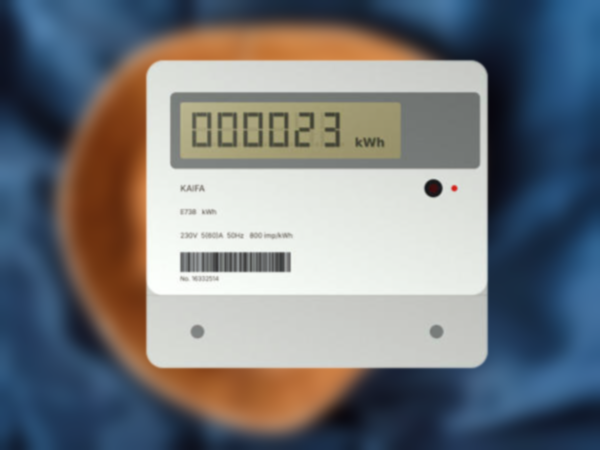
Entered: 23,kWh
